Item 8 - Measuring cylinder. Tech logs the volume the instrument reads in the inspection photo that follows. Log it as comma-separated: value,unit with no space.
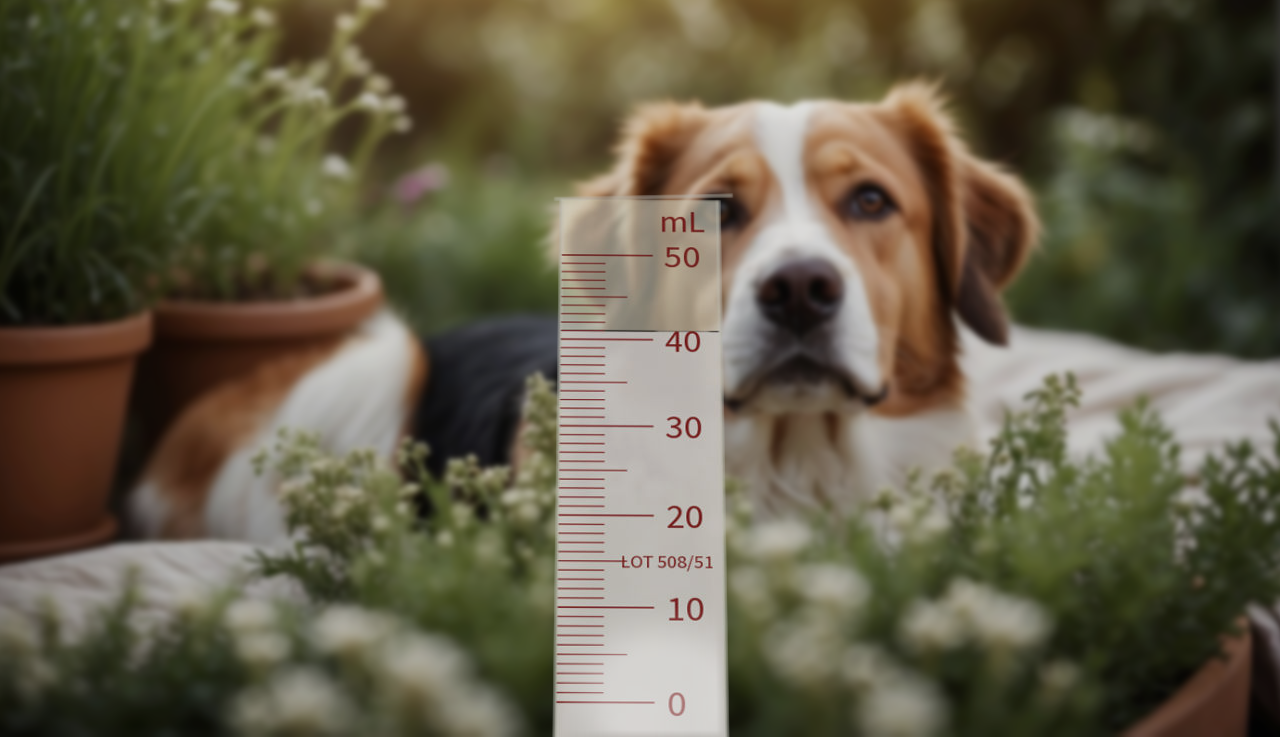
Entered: 41,mL
